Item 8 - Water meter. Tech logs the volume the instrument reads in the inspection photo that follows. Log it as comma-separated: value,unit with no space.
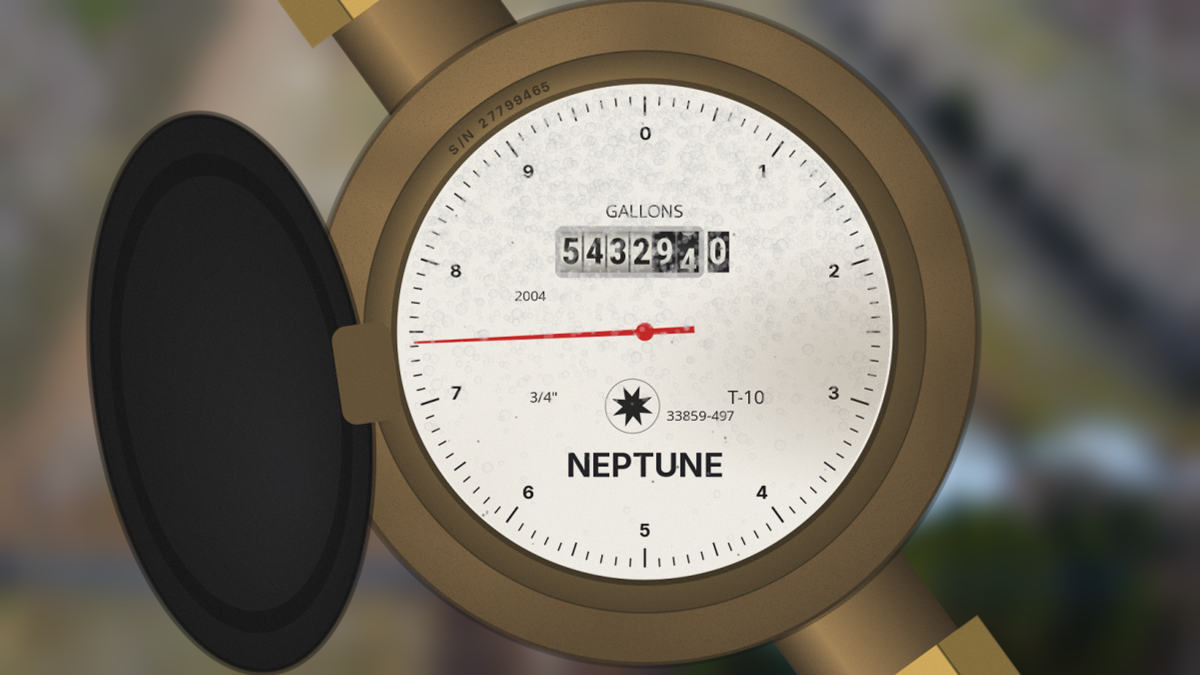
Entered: 5432937.4,gal
